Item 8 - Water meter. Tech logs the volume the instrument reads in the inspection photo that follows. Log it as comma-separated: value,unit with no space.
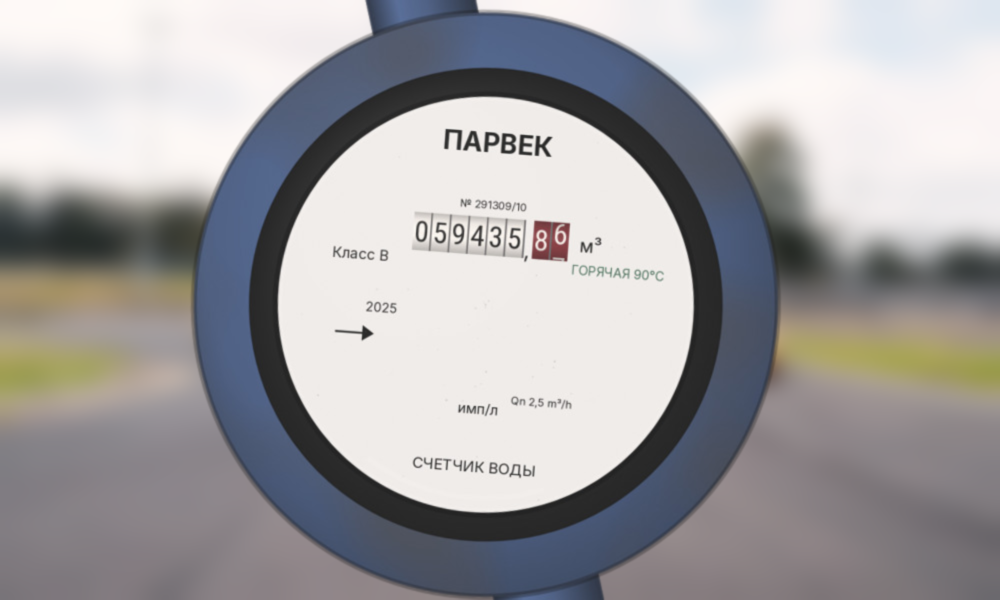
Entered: 59435.86,m³
